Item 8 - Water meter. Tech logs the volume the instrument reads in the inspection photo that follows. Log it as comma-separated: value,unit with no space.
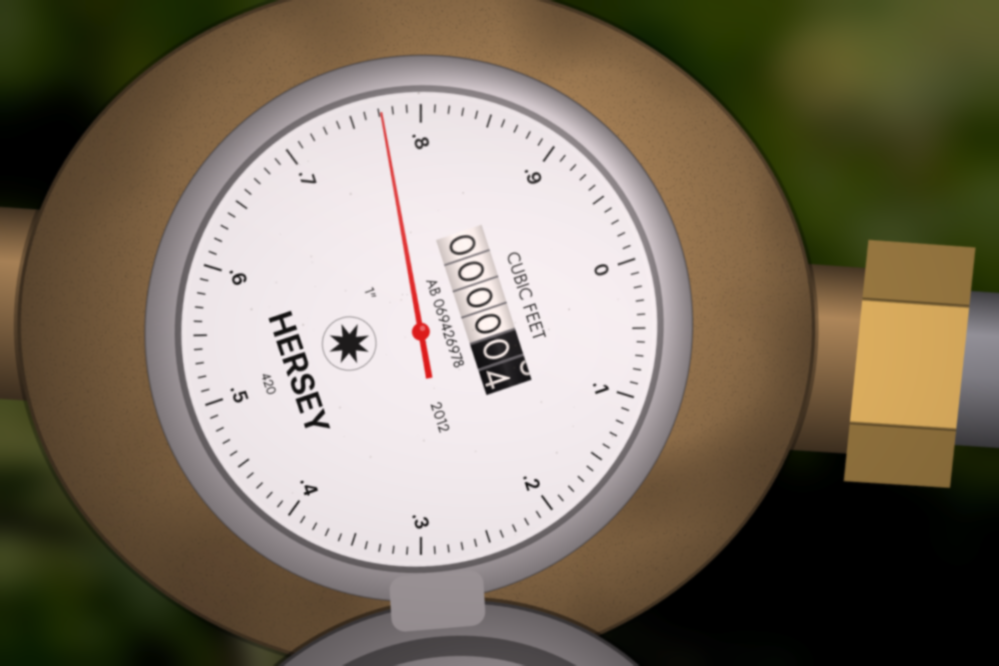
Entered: 3.77,ft³
